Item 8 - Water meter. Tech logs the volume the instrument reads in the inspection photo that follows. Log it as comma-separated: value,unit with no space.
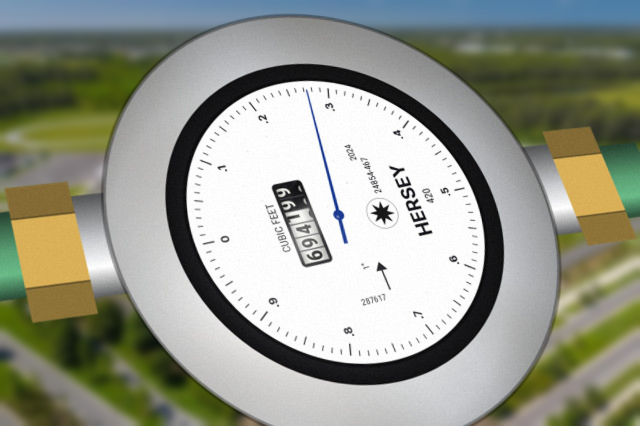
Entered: 694199.27,ft³
